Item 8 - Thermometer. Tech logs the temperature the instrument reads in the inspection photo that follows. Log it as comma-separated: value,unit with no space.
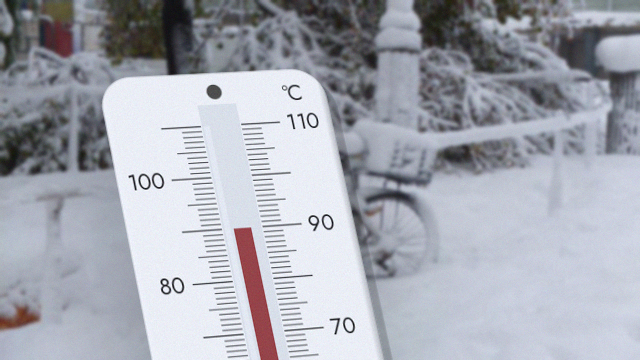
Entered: 90,°C
